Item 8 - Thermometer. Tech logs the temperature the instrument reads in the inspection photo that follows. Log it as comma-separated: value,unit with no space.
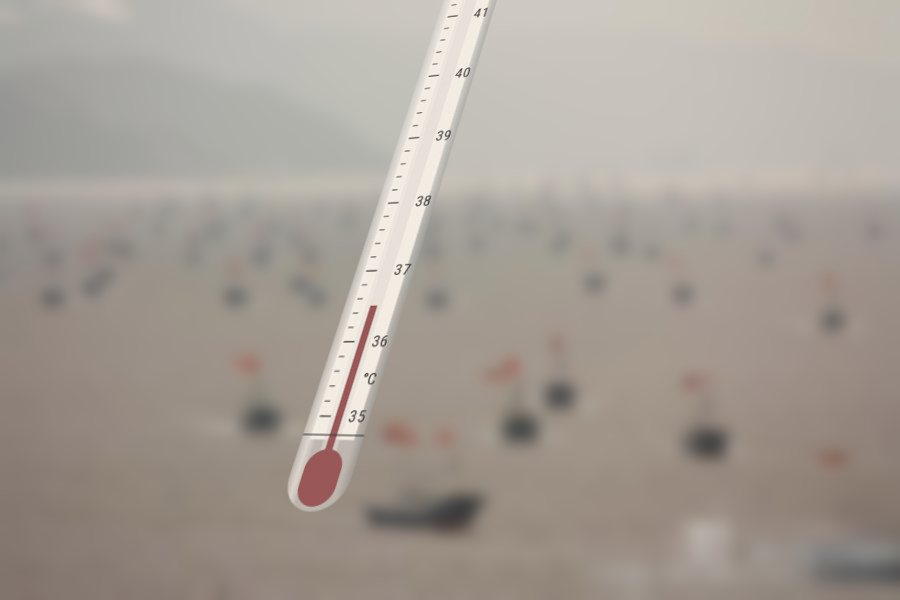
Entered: 36.5,°C
